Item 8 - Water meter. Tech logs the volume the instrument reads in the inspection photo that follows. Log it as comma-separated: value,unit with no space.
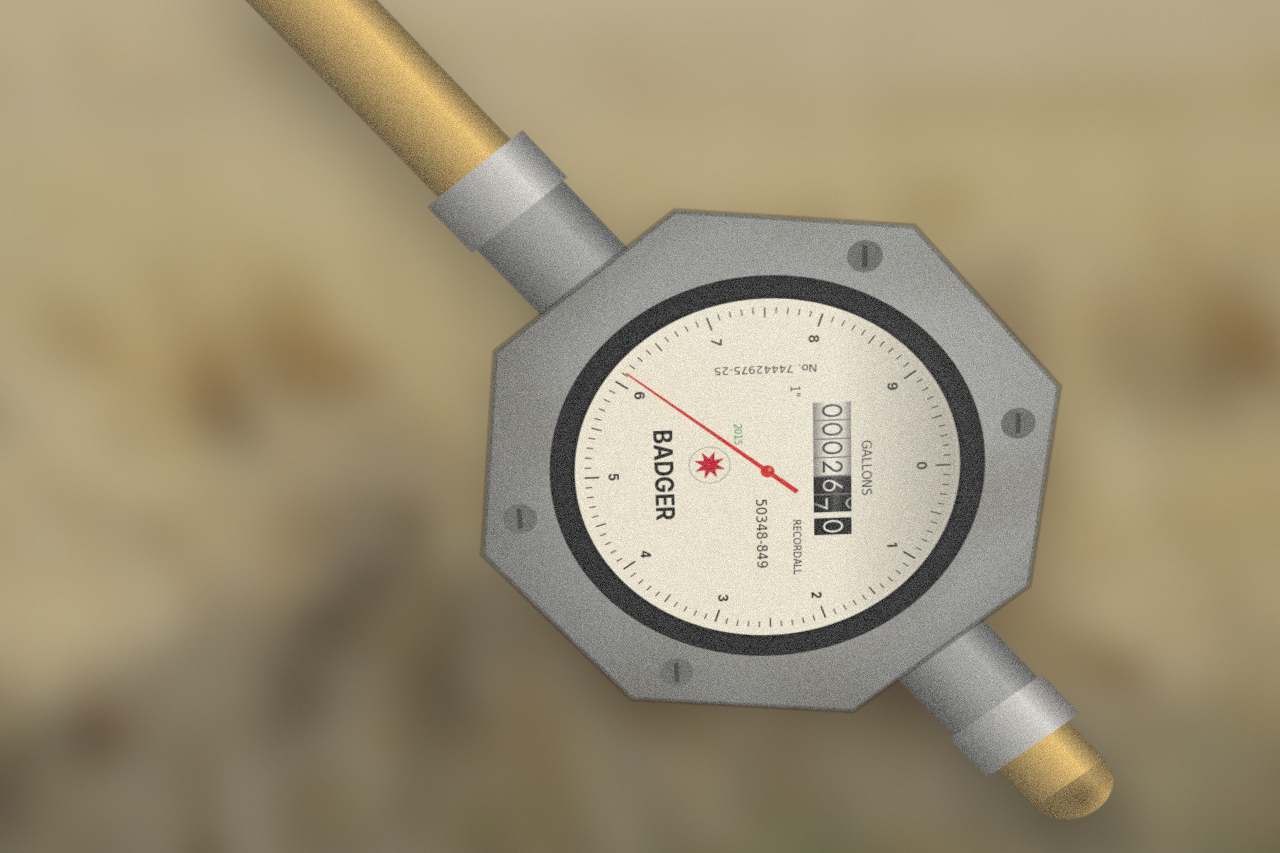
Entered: 2666.1,gal
